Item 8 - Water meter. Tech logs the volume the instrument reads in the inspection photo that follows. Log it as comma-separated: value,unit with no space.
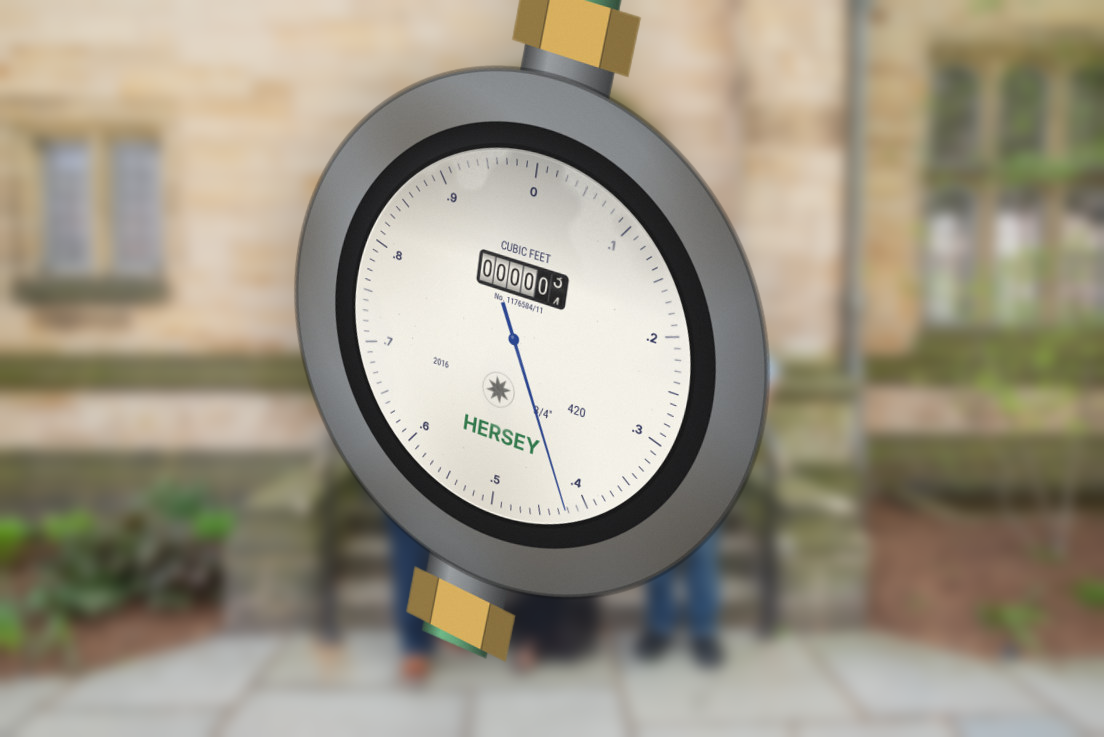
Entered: 3.42,ft³
